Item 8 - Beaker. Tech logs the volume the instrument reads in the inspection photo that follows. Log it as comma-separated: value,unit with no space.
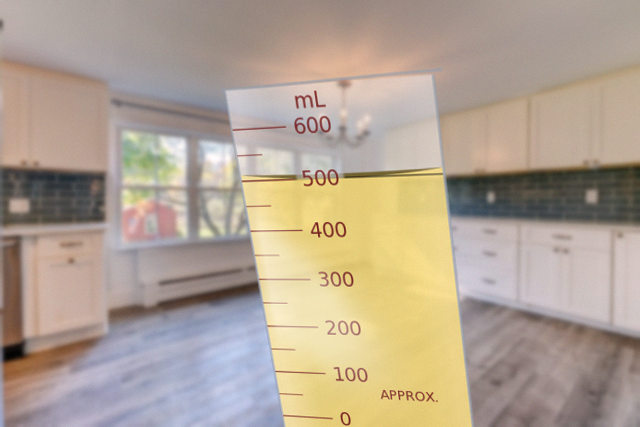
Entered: 500,mL
